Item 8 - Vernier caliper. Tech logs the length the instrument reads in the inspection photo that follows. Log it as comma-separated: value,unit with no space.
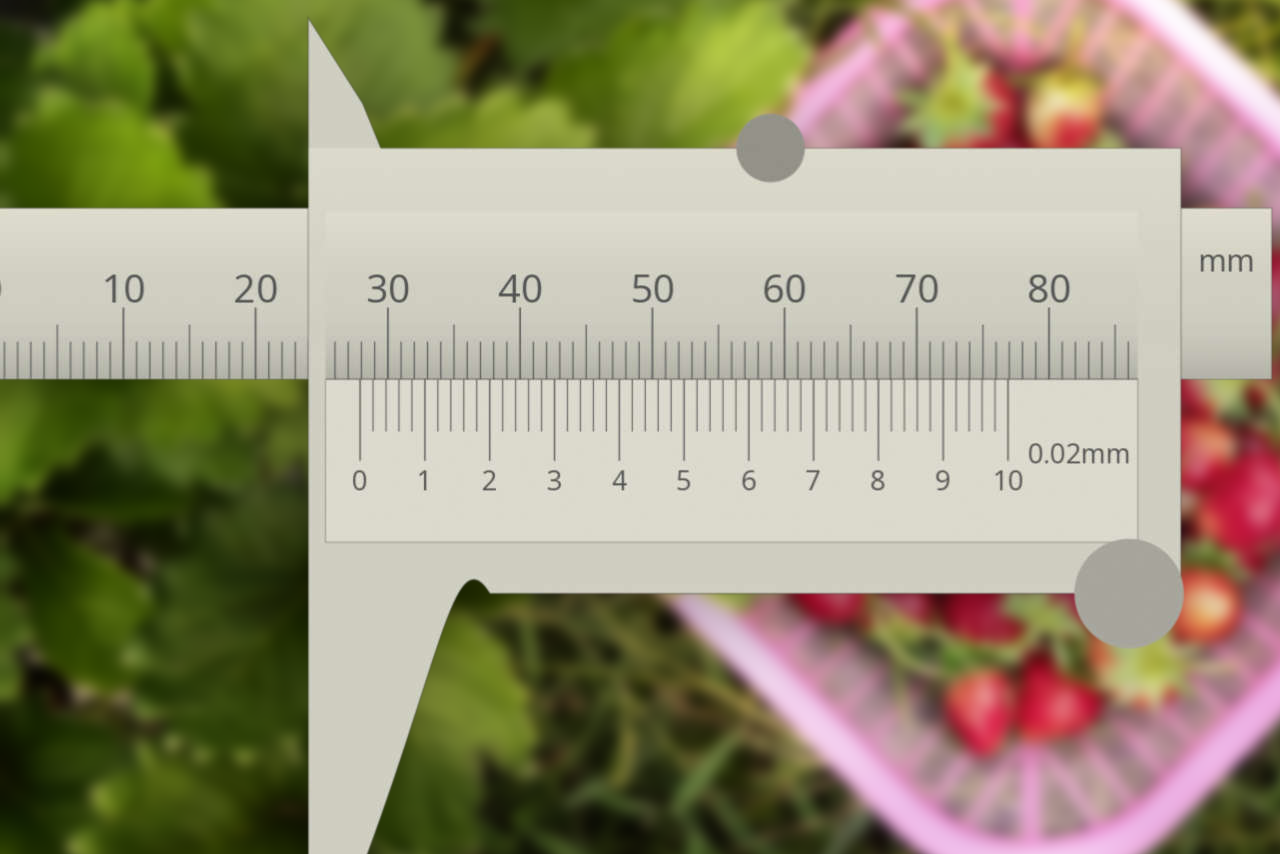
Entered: 27.9,mm
